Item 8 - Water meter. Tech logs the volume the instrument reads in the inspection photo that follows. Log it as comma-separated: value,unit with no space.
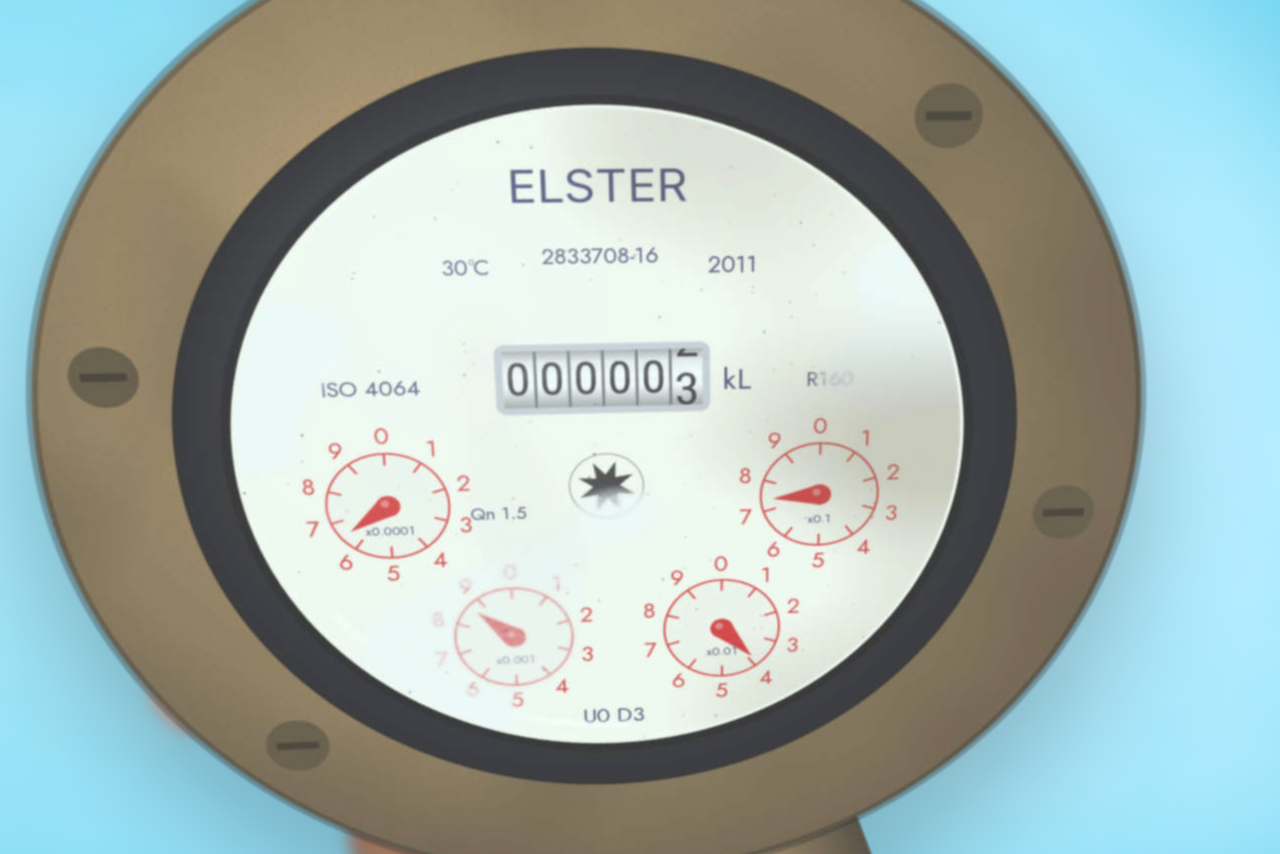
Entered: 2.7386,kL
